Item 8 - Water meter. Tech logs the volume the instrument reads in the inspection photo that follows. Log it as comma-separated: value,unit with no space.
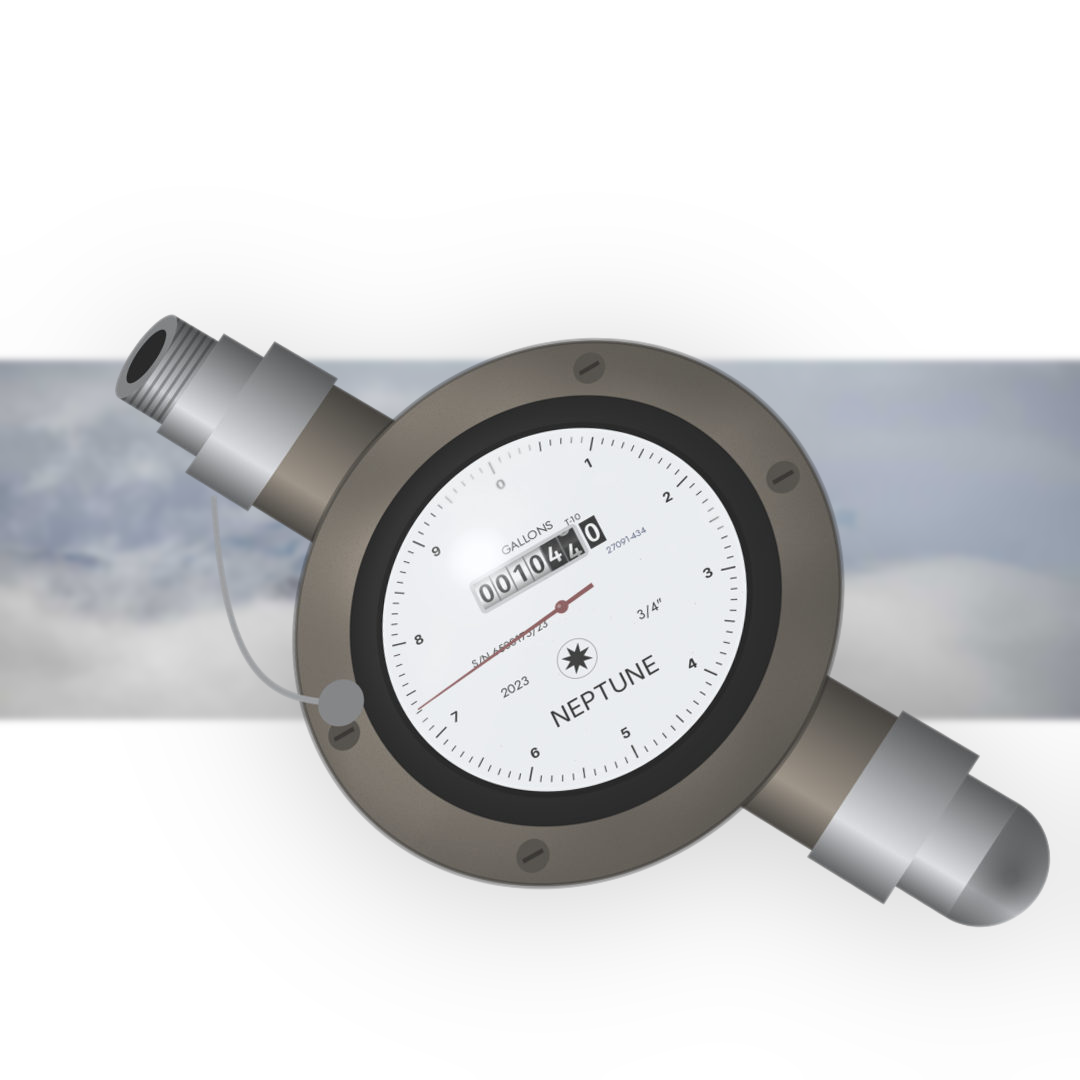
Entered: 10437.3,gal
